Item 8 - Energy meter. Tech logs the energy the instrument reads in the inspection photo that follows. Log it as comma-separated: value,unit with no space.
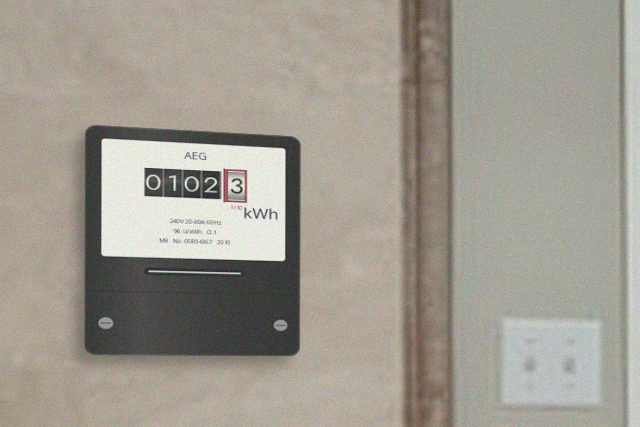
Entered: 102.3,kWh
